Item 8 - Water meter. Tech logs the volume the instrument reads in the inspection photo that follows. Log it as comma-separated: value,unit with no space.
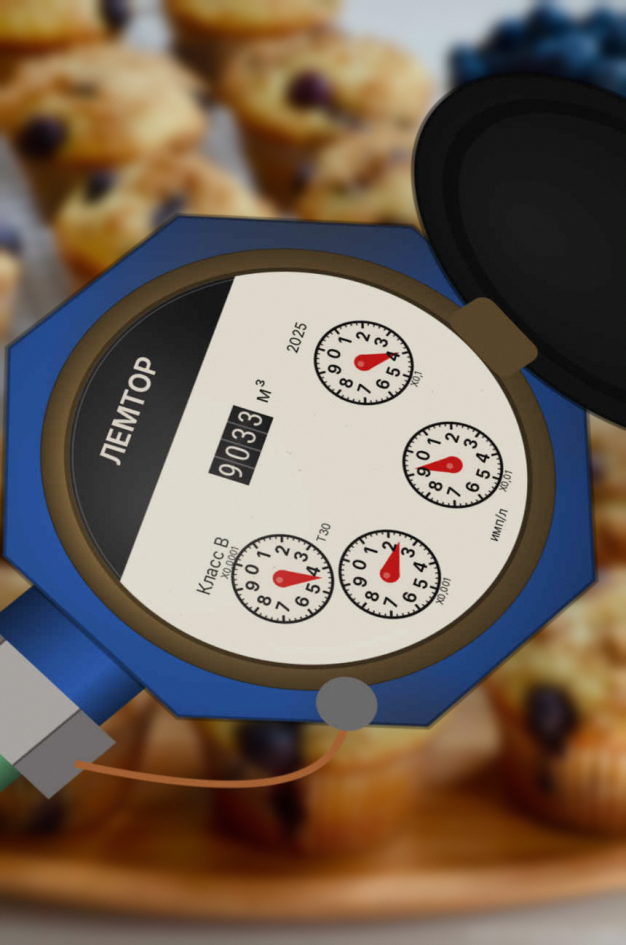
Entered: 9033.3924,m³
